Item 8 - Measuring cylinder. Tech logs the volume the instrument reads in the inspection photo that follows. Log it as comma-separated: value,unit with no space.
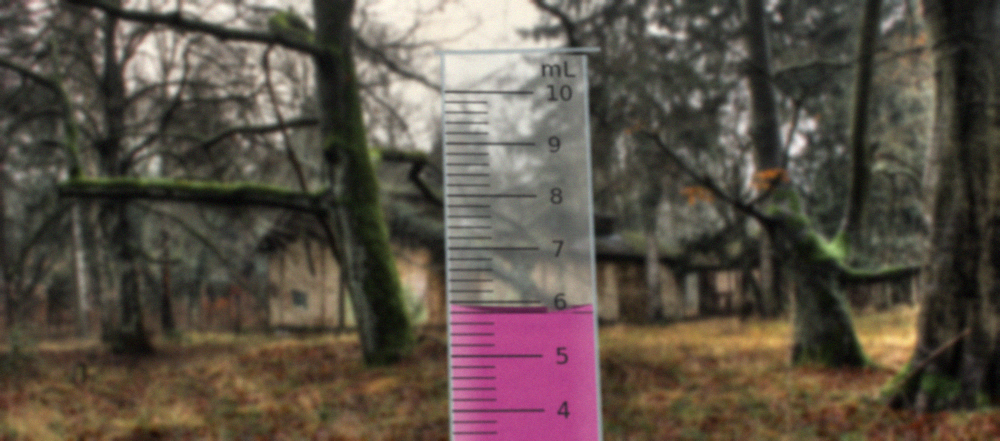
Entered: 5.8,mL
